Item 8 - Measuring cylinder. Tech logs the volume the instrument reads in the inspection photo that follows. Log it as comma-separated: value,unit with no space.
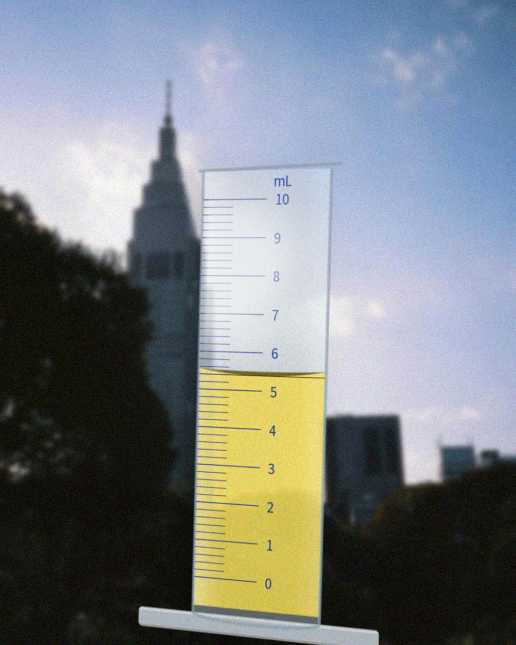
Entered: 5.4,mL
